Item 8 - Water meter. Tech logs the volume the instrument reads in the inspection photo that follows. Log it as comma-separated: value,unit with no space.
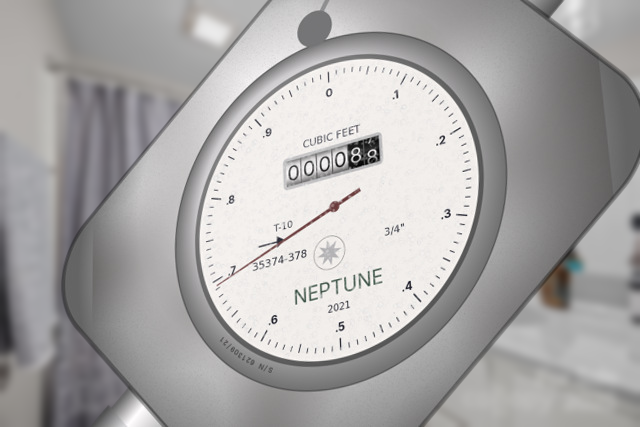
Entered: 87.69,ft³
